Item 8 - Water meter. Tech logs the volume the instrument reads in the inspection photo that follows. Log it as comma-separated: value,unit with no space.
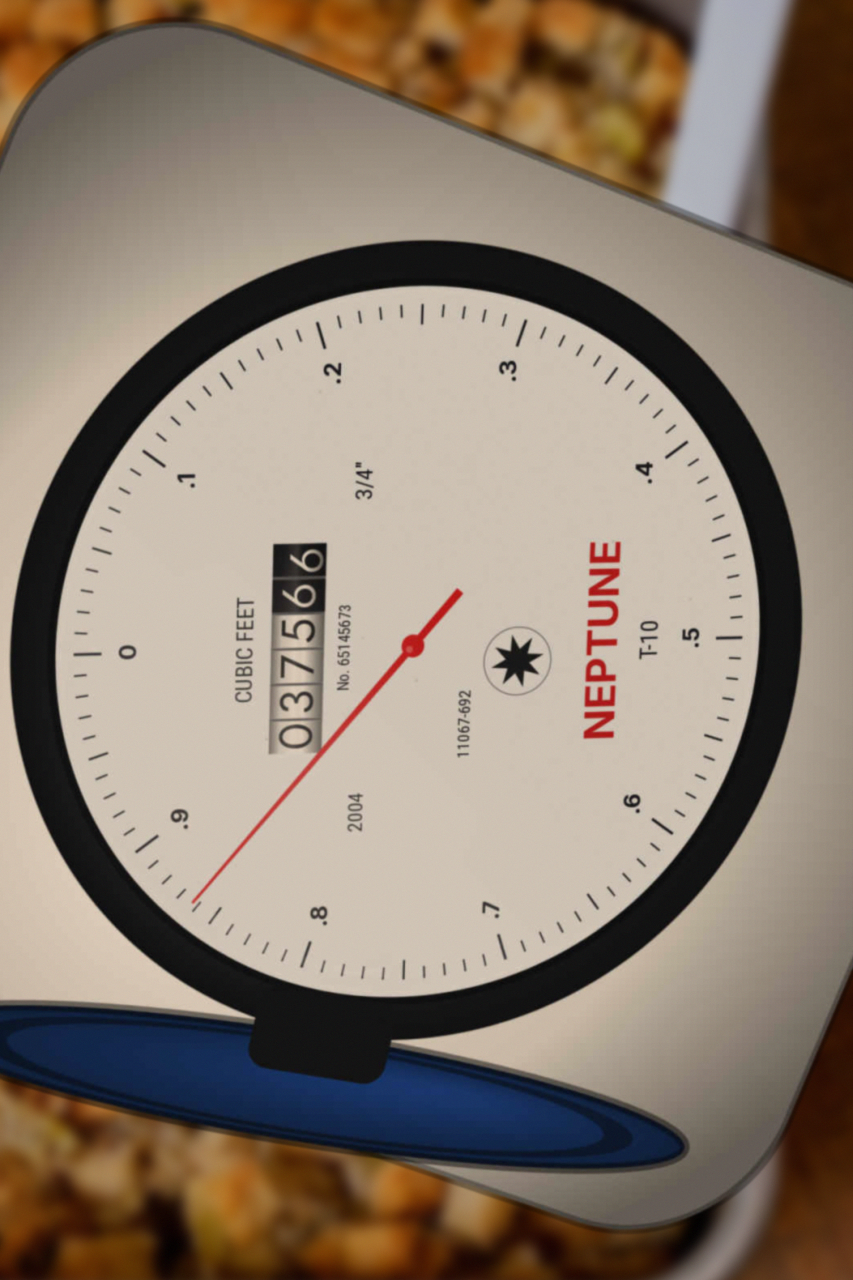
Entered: 37565.86,ft³
